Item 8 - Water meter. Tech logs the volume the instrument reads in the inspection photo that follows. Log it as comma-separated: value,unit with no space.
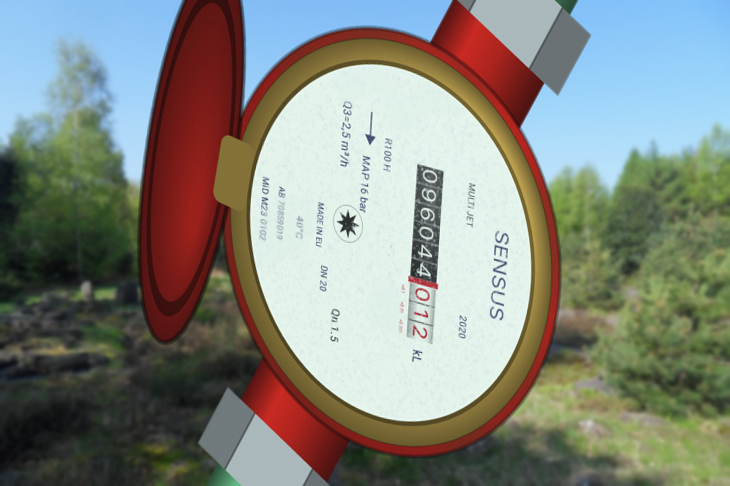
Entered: 96044.012,kL
